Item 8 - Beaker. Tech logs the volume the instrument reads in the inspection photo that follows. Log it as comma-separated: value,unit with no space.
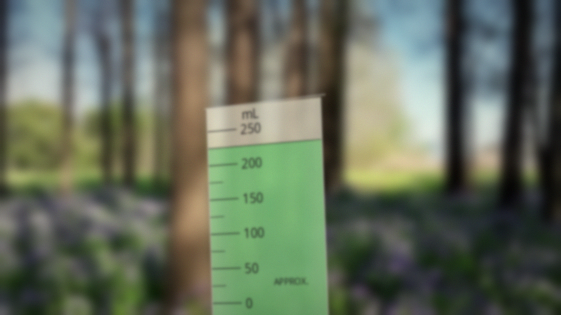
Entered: 225,mL
